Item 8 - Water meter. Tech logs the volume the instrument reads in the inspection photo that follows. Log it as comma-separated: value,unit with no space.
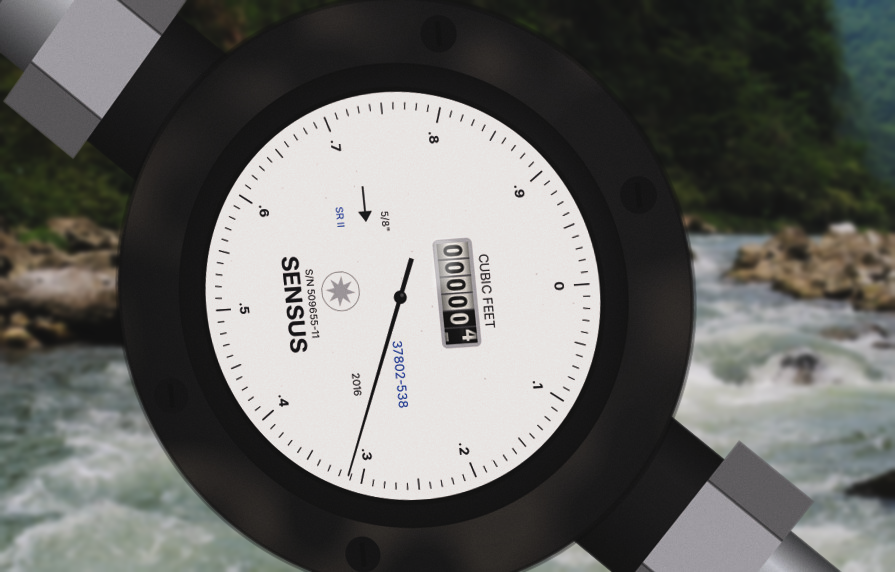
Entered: 4.31,ft³
